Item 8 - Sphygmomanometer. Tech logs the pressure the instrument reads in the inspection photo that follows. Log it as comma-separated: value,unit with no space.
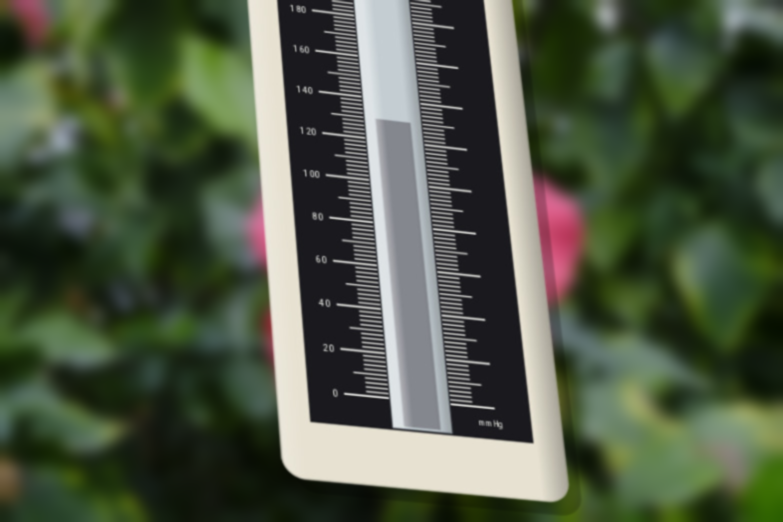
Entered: 130,mmHg
